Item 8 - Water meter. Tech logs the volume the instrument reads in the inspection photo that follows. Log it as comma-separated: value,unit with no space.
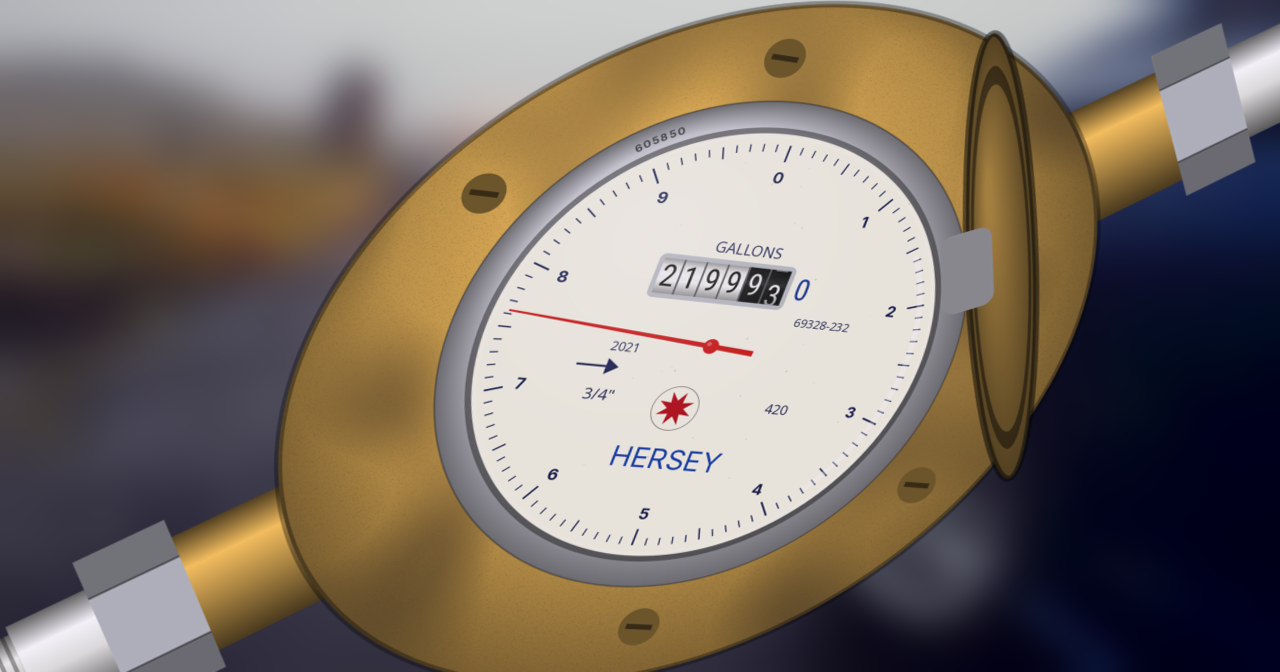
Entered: 2199927.6,gal
